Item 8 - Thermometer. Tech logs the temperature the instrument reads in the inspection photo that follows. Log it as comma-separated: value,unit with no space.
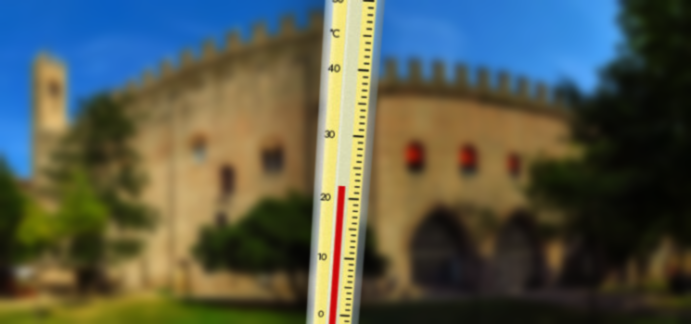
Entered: 22,°C
